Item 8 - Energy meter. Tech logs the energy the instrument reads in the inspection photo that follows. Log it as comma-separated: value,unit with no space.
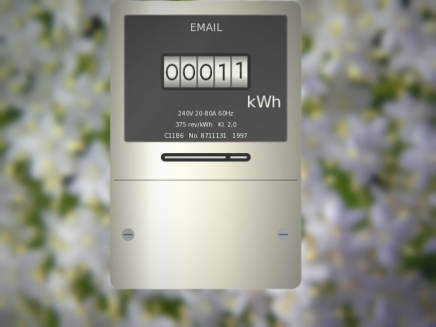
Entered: 11,kWh
